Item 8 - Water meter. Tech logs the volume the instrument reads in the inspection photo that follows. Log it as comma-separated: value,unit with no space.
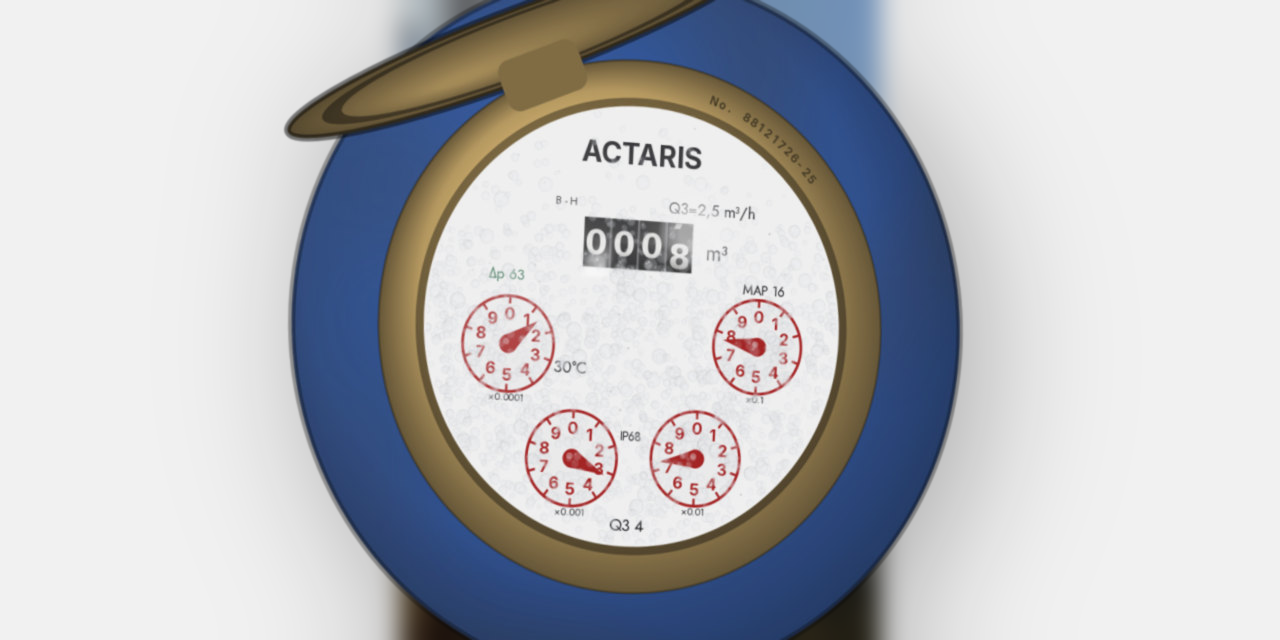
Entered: 7.7731,m³
